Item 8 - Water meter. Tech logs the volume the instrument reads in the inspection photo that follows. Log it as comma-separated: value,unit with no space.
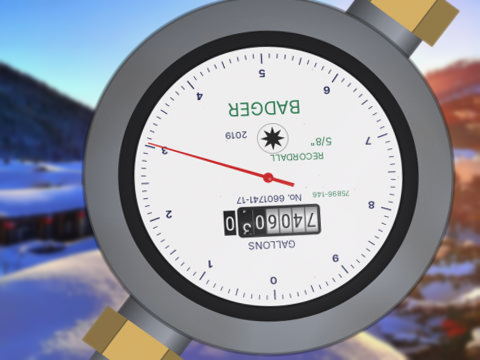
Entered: 7406033.0,gal
